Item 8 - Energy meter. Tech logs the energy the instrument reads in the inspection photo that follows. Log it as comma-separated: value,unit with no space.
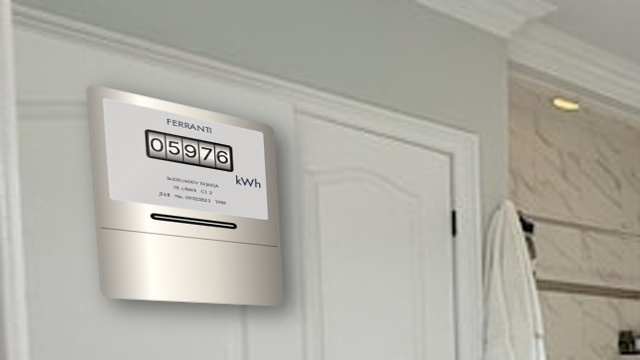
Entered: 5976,kWh
